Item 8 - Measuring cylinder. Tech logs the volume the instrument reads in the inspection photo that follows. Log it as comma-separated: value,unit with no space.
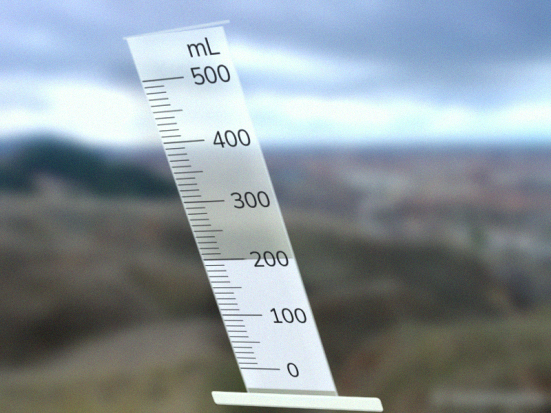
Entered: 200,mL
